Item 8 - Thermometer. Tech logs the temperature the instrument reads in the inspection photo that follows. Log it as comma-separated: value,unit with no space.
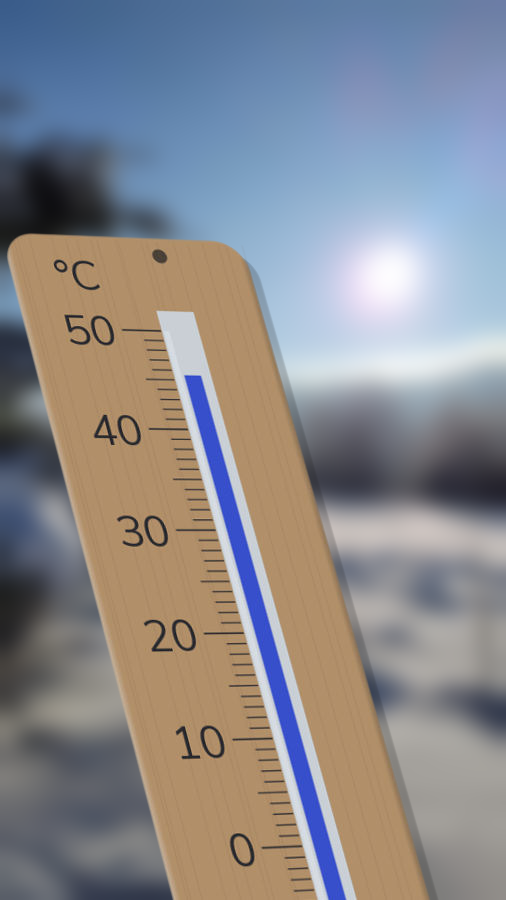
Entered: 45.5,°C
